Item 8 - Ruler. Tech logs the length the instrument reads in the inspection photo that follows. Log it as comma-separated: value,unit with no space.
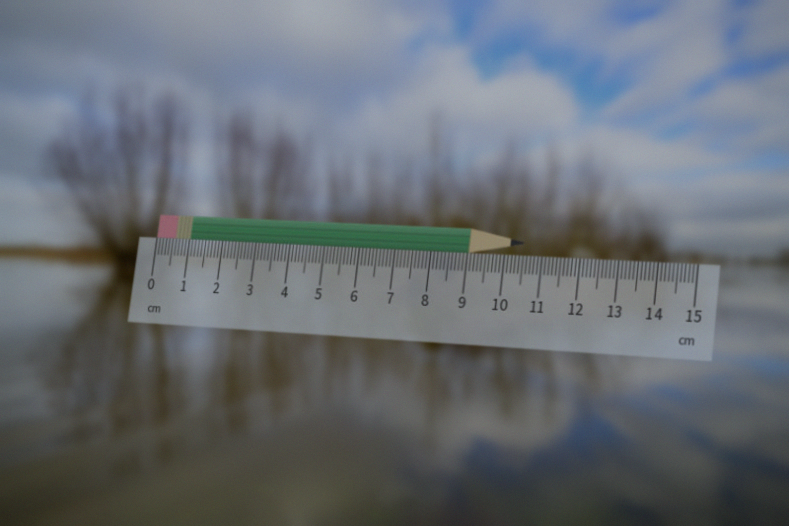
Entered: 10.5,cm
